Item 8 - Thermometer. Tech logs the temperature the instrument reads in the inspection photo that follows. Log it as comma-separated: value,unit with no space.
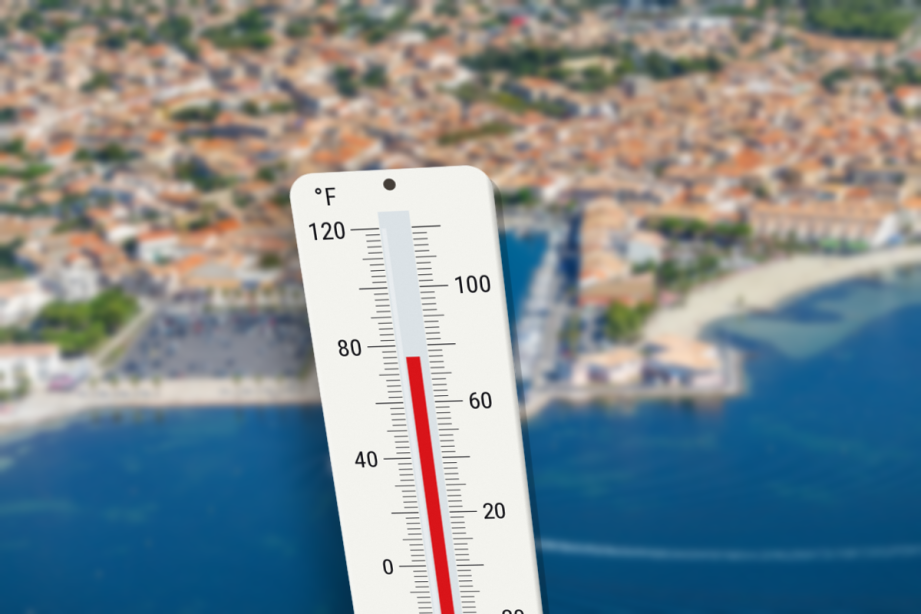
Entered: 76,°F
